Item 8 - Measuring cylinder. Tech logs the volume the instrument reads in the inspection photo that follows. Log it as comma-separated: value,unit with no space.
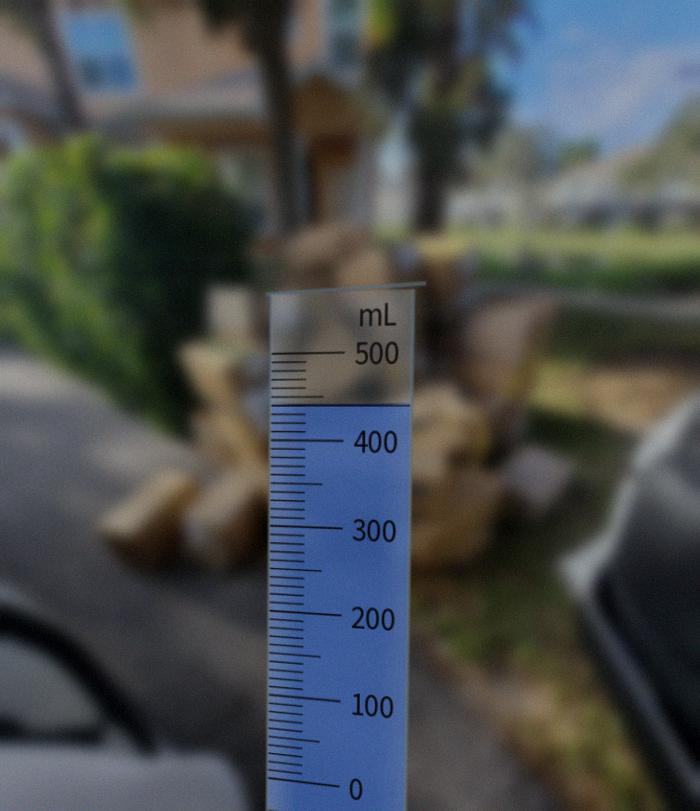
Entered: 440,mL
